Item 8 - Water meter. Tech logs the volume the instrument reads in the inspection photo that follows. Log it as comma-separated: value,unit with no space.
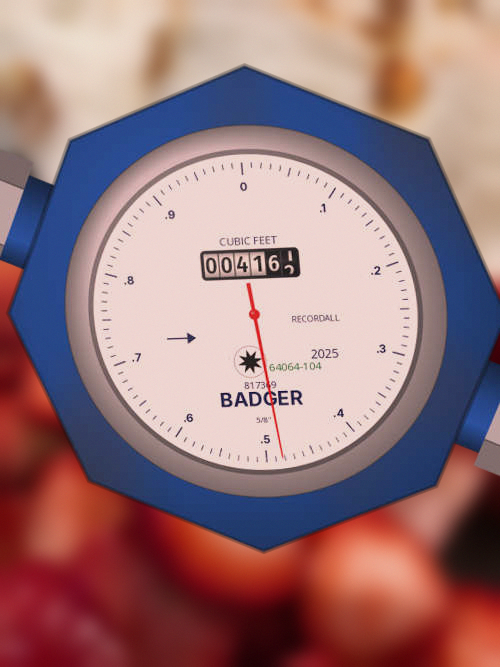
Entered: 4161.48,ft³
